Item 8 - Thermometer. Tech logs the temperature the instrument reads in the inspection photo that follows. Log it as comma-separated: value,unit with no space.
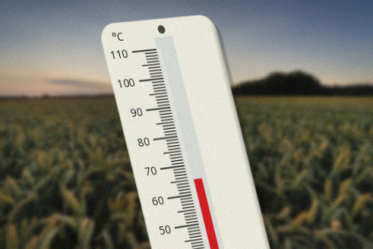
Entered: 65,°C
